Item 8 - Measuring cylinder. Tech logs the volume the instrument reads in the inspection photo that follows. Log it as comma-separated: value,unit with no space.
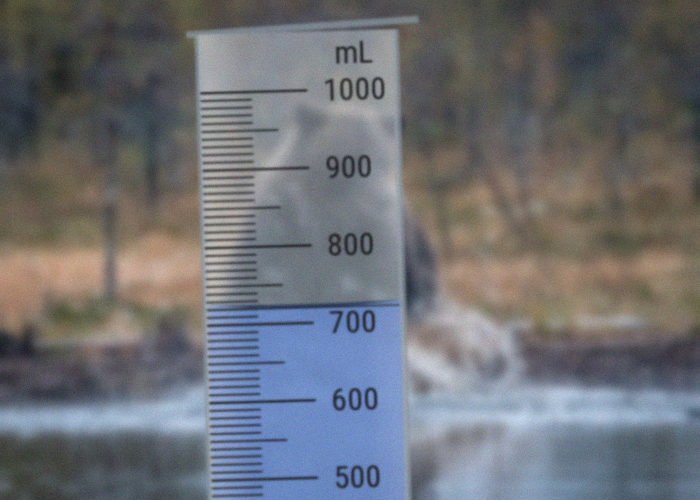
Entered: 720,mL
